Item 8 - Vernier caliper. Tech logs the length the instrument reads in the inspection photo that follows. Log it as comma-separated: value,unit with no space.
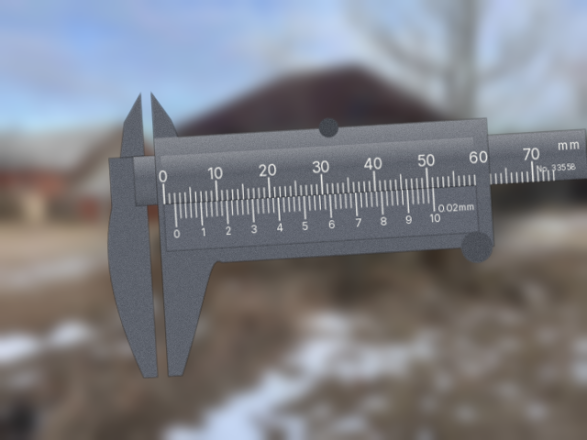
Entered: 2.0,mm
